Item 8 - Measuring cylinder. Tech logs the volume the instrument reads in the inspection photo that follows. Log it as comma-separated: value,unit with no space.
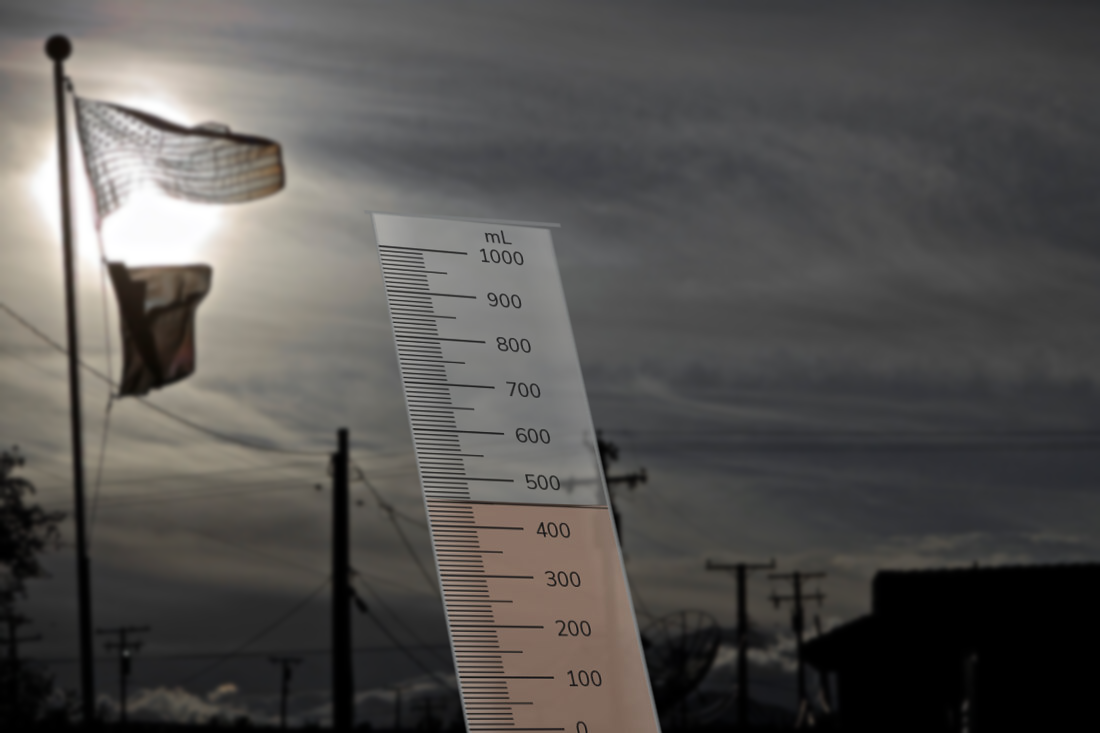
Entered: 450,mL
